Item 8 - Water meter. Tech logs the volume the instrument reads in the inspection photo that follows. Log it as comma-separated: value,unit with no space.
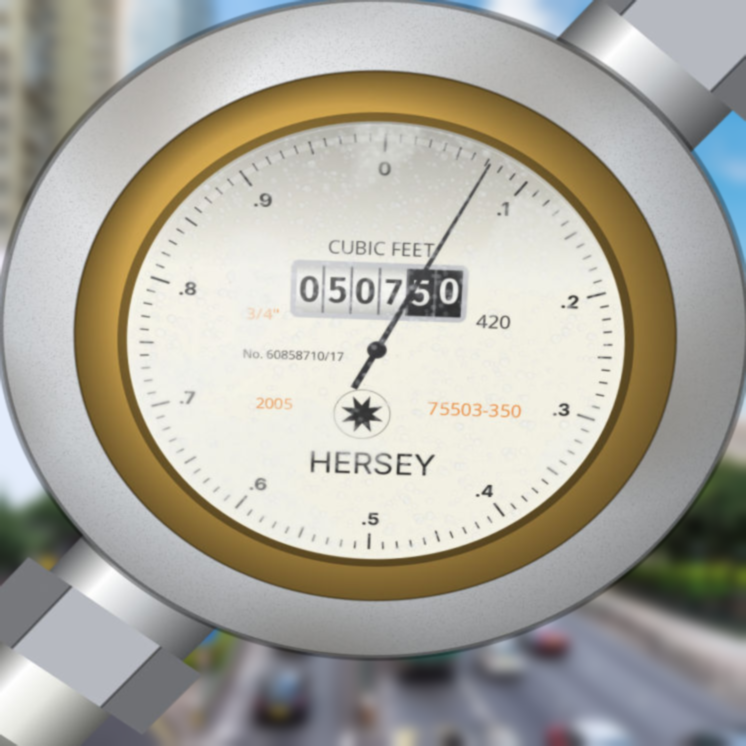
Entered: 50750.07,ft³
